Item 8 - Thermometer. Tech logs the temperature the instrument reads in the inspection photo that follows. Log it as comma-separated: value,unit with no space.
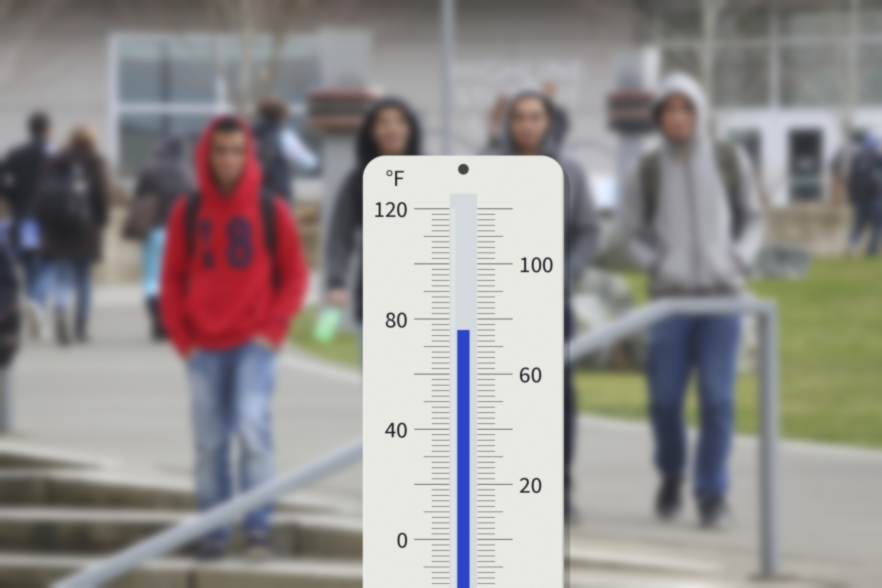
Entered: 76,°F
